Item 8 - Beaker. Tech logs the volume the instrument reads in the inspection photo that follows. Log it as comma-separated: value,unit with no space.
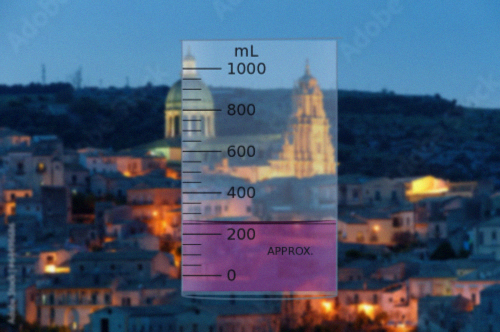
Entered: 250,mL
